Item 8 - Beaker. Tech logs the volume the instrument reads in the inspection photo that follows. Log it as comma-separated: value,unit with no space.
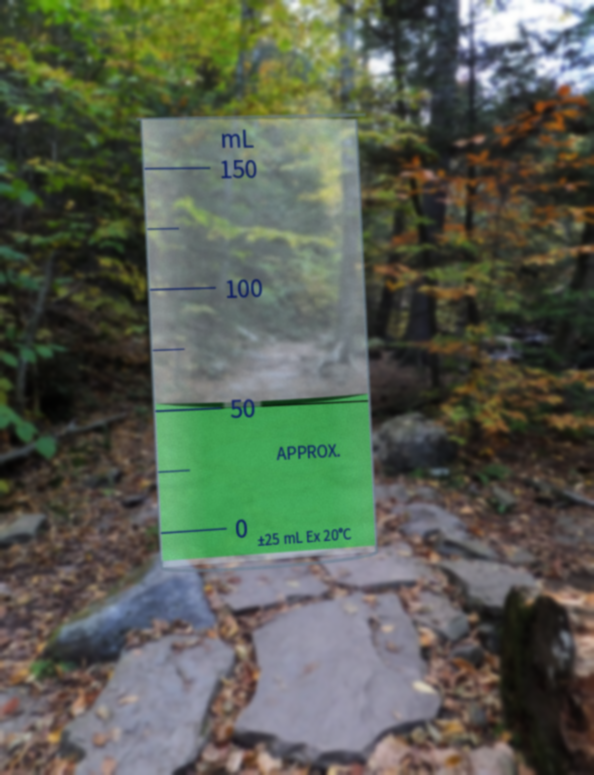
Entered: 50,mL
